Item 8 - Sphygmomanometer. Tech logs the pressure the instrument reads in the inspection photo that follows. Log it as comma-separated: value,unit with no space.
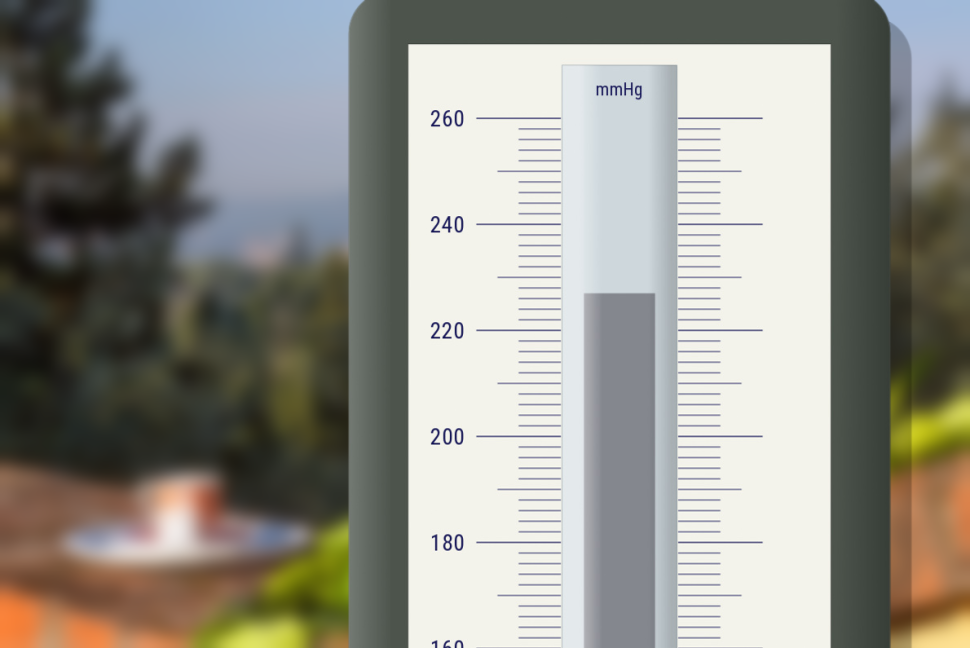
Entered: 227,mmHg
